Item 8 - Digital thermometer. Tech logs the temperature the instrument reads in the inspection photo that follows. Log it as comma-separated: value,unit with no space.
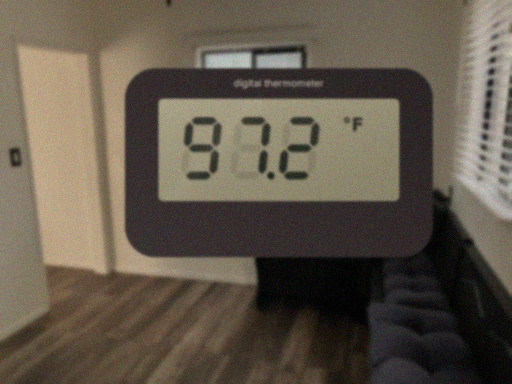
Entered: 97.2,°F
